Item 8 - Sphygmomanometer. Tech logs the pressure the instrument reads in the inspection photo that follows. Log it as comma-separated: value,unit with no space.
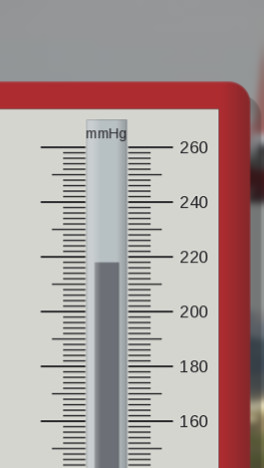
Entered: 218,mmHg
